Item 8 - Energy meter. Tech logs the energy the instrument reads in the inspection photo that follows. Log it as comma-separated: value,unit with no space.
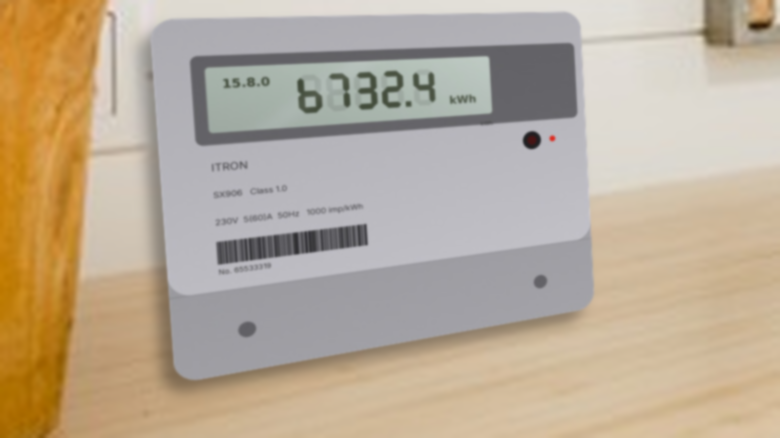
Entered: 6732.4,kWh
